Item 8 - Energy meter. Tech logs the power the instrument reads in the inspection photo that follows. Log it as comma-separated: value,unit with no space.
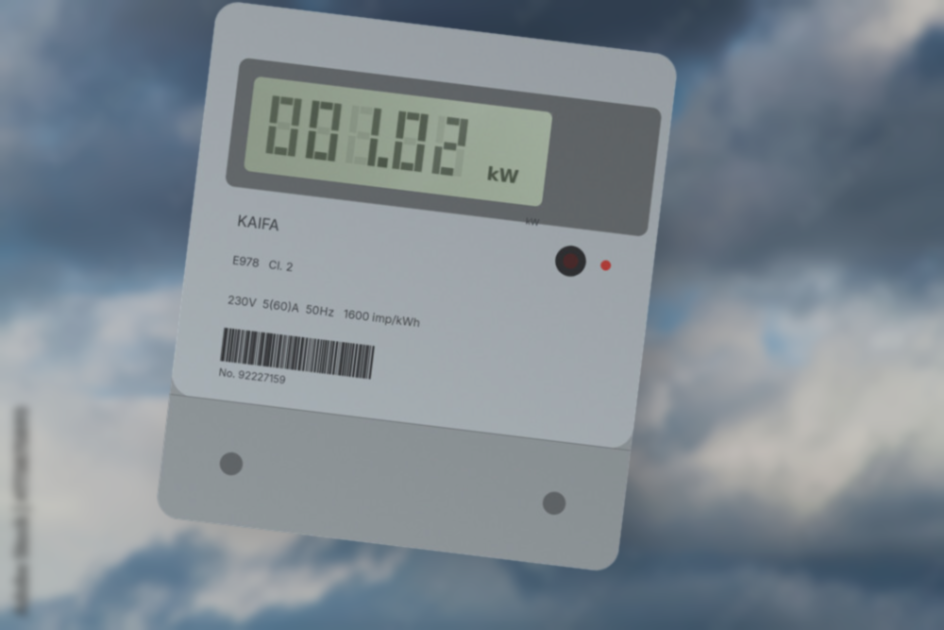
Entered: 1.02,kW
